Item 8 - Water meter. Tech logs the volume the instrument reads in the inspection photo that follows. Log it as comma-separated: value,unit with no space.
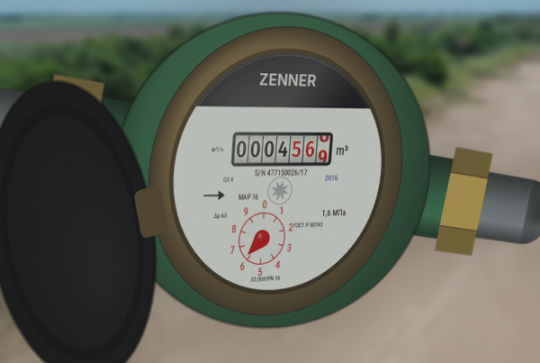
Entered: 4.5686,m³
